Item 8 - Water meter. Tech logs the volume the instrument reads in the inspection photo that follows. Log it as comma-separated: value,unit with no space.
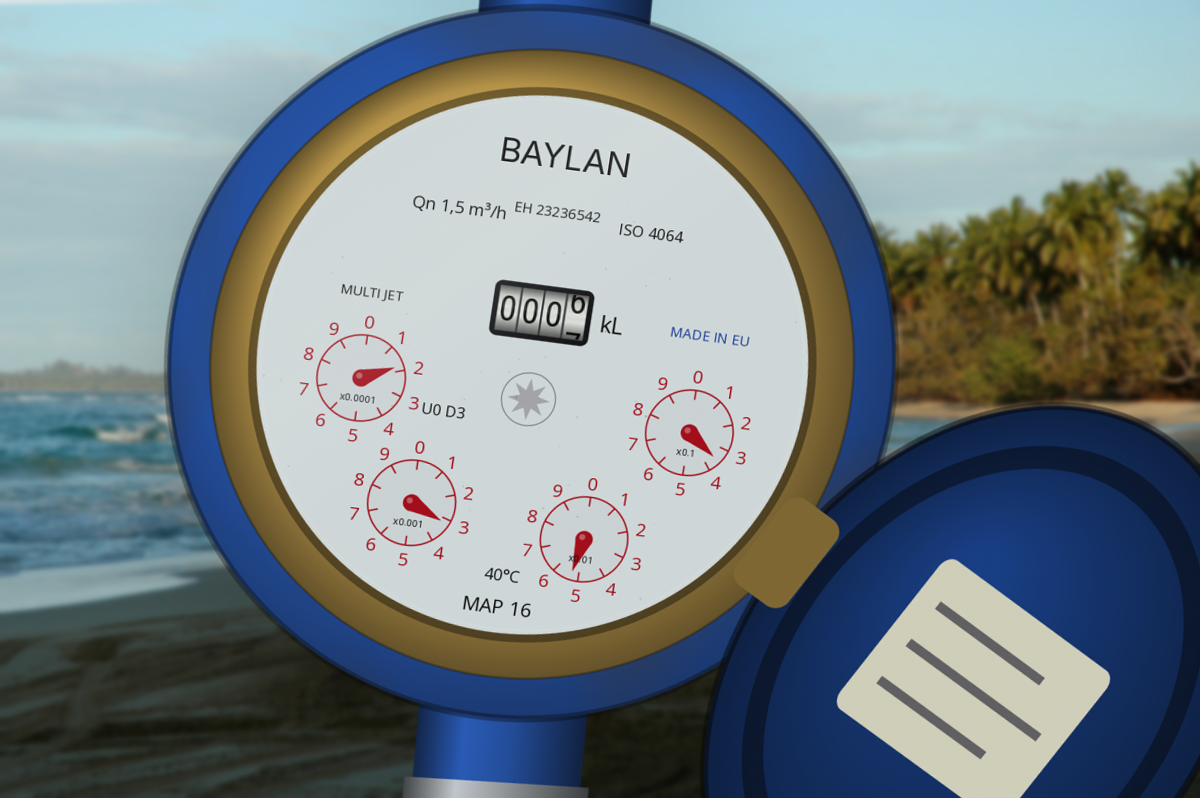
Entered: 6.3531,kL
